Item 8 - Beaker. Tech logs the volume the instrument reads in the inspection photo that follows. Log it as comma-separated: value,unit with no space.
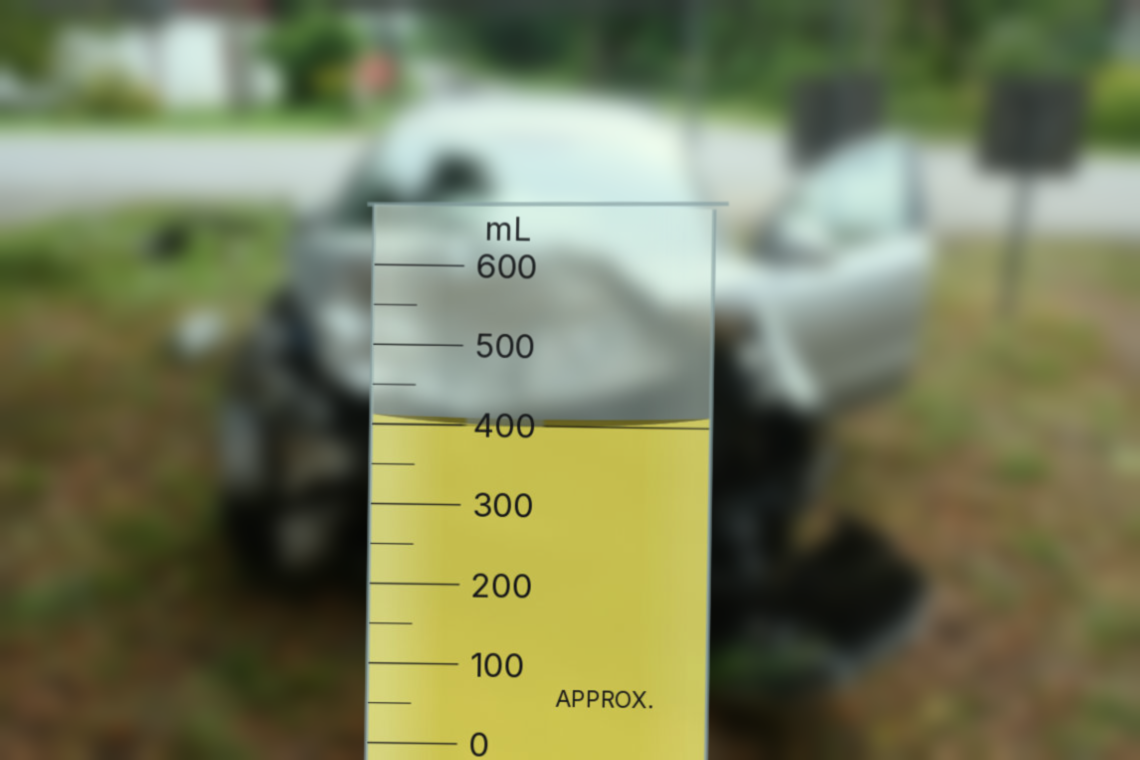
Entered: 400,mL
